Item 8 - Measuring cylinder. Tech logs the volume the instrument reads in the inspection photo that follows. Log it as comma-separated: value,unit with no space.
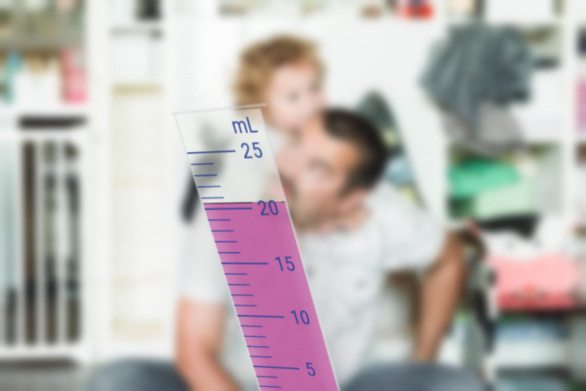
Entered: 20.5,mL
